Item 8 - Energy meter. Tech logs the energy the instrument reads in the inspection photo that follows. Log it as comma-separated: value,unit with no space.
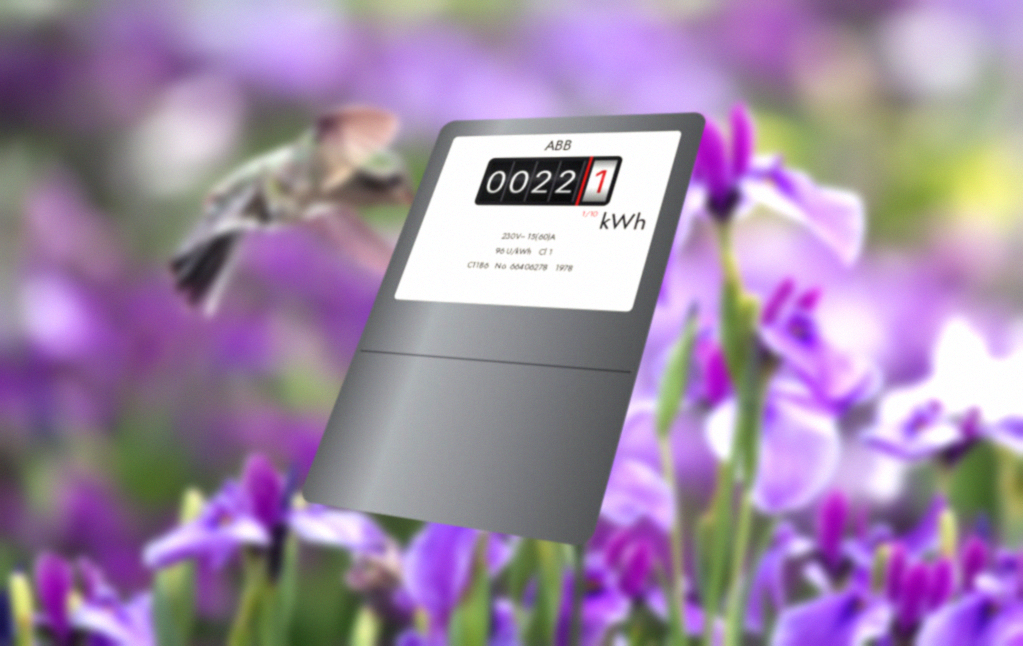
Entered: 22.1,kWh
